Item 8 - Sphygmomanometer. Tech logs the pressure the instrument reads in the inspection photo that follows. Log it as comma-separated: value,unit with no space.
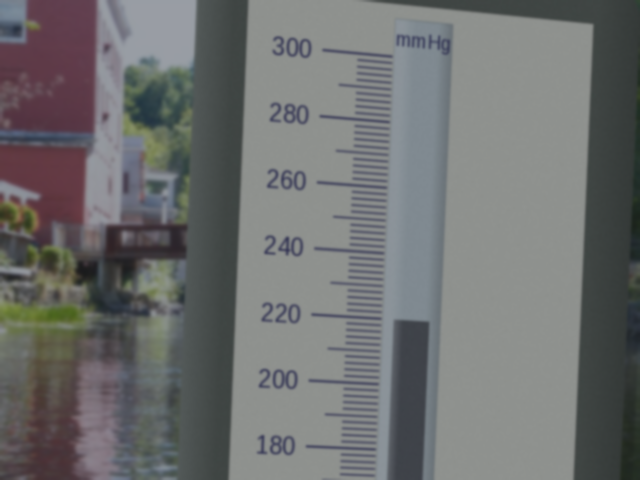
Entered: 220,mmHg
